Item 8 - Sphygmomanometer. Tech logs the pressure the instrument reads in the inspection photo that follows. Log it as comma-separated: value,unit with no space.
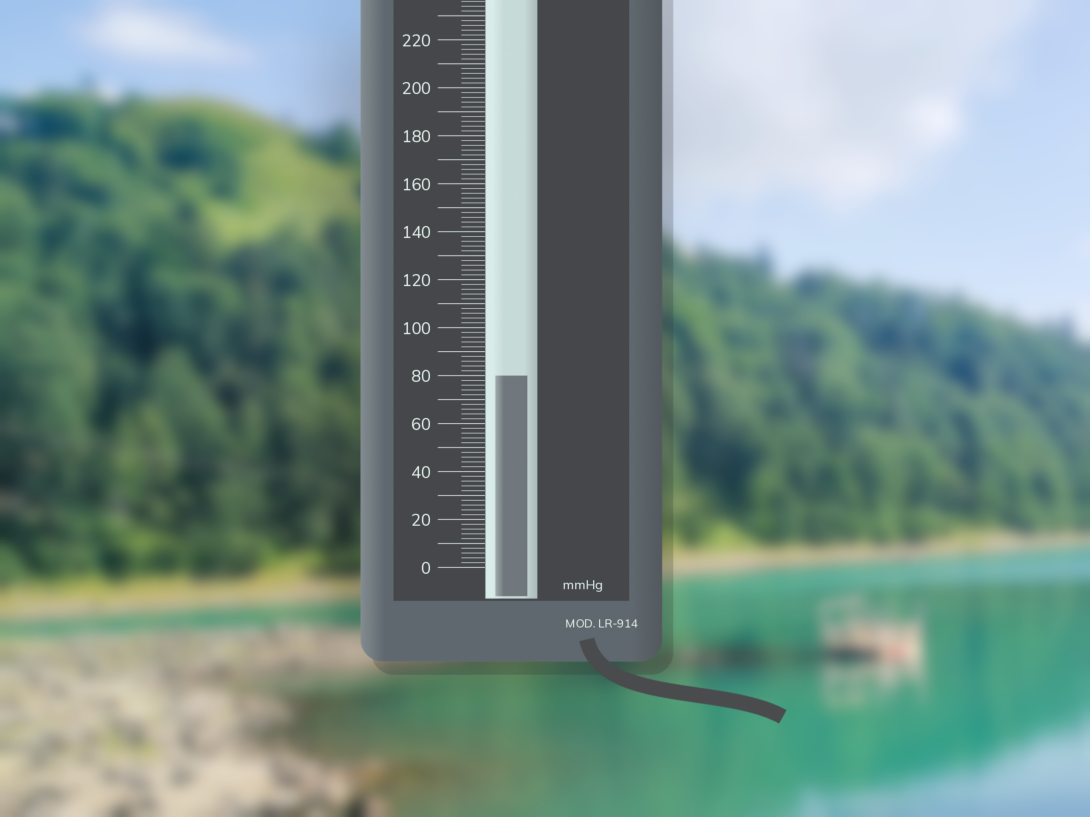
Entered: 80,mmHg
